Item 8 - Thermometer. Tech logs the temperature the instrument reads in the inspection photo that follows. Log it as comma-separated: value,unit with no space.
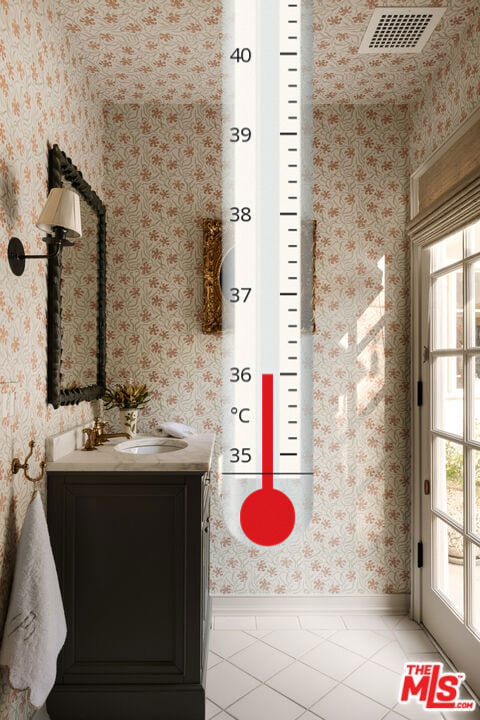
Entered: 36,°C
